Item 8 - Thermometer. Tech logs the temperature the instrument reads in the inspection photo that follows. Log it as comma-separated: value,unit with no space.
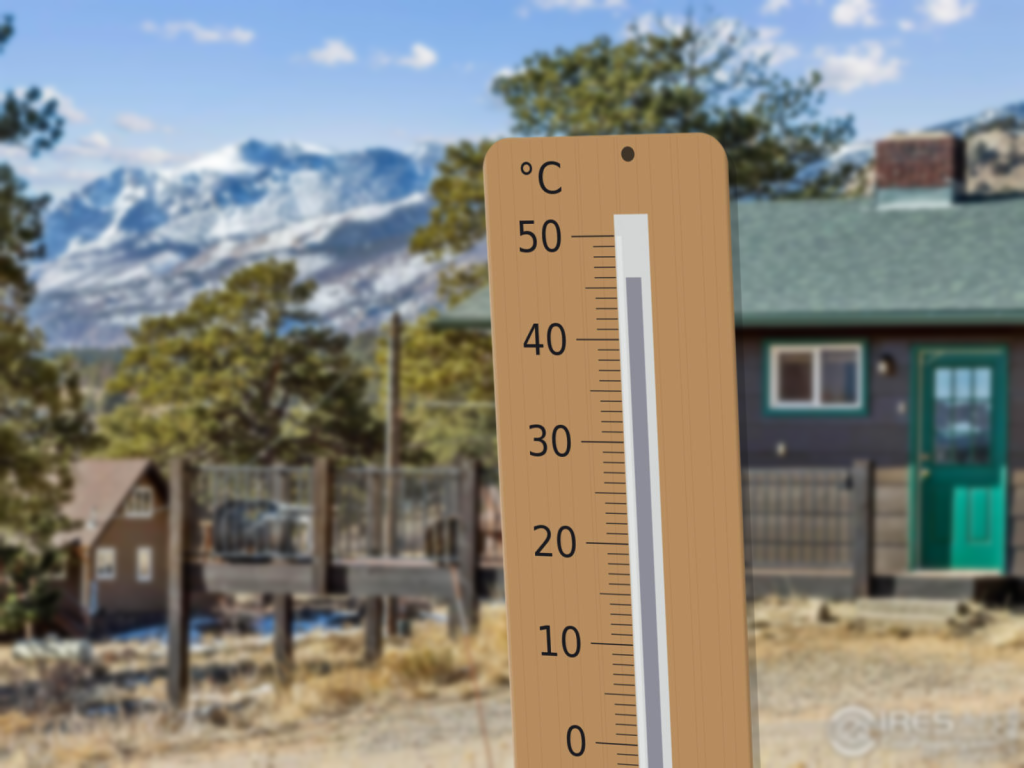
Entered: 46,°C
